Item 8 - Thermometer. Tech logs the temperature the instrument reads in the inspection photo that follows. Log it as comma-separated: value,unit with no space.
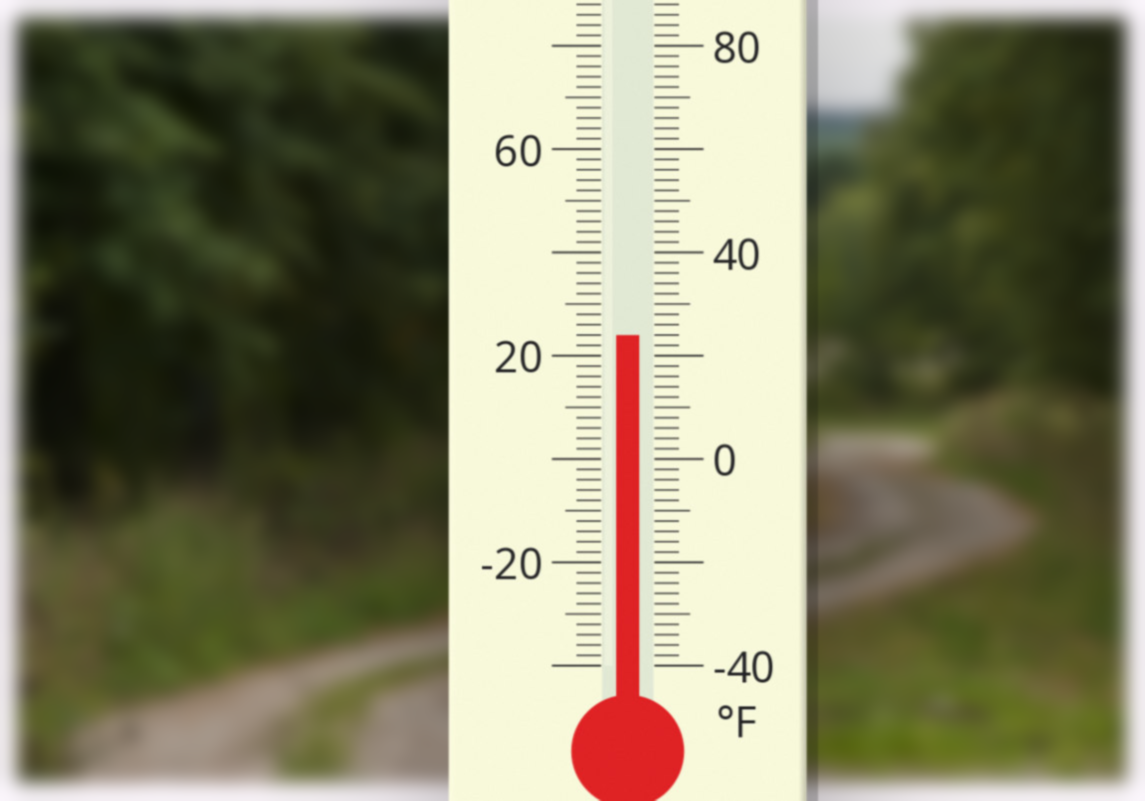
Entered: 24,°F
